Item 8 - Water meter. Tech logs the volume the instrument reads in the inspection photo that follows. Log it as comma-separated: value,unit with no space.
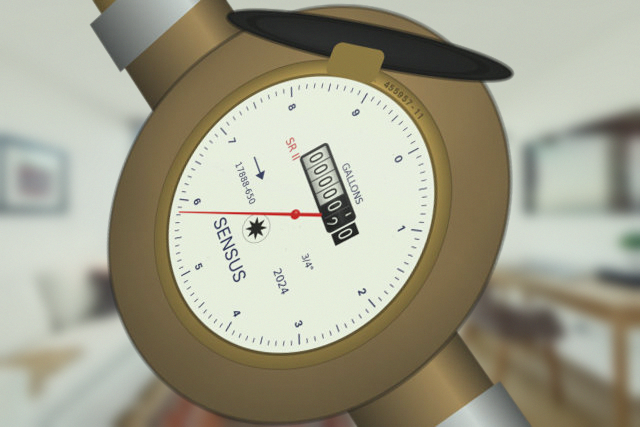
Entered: 15.8,gal
